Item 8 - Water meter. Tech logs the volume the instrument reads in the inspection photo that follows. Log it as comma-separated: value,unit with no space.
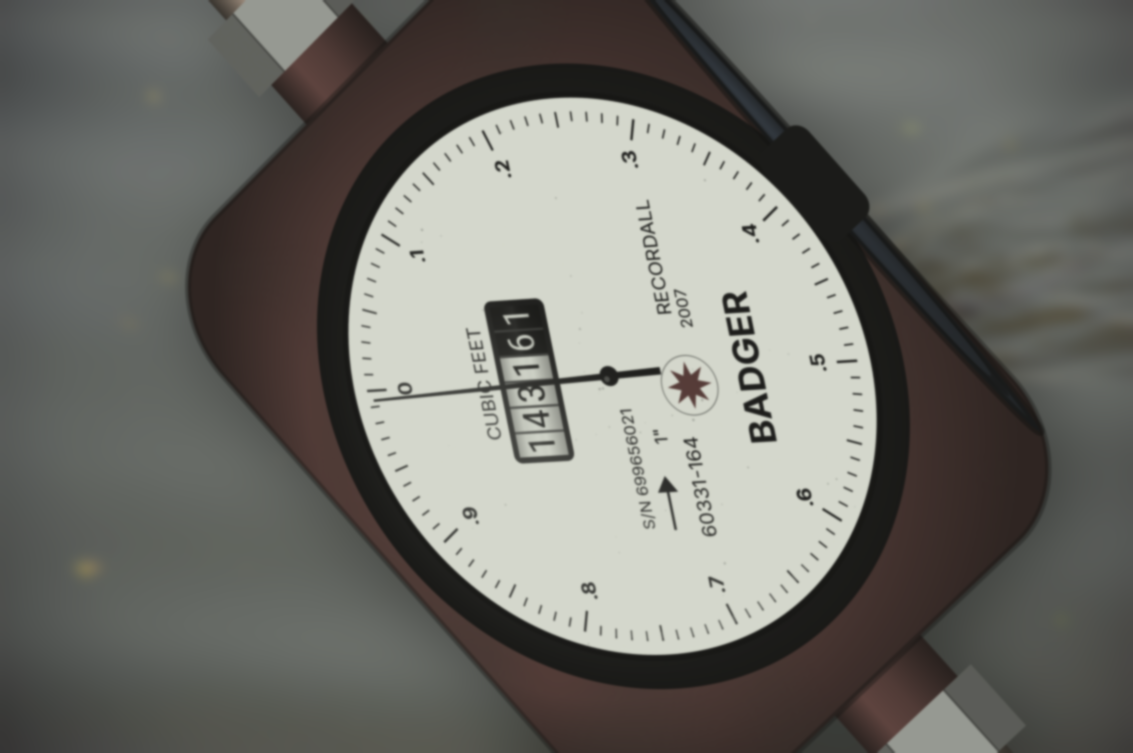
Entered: 143160.99,ft³
